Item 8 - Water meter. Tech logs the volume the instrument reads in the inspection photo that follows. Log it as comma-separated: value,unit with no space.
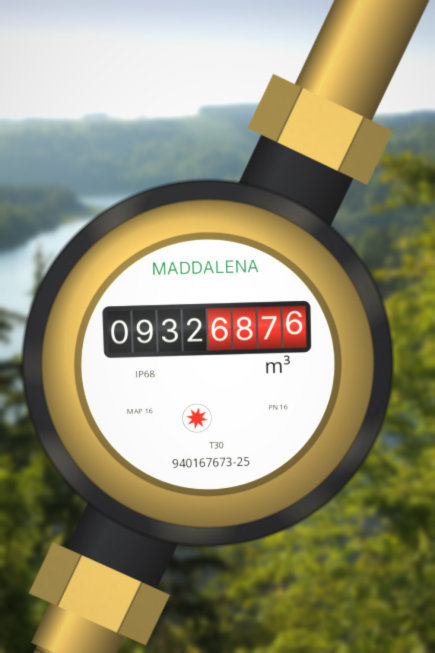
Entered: 932.6876,m³
